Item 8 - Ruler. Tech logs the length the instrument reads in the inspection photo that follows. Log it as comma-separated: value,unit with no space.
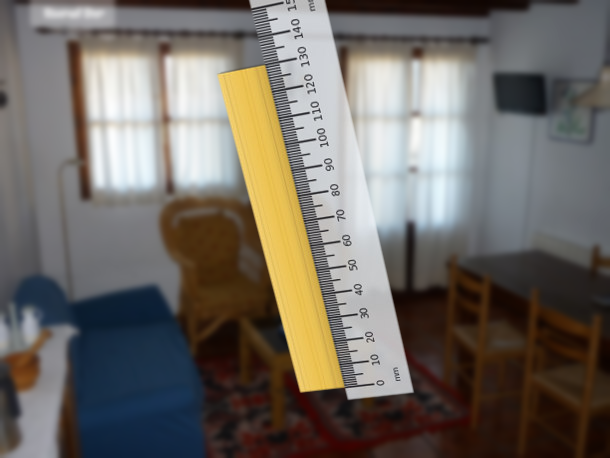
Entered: 130,mm
